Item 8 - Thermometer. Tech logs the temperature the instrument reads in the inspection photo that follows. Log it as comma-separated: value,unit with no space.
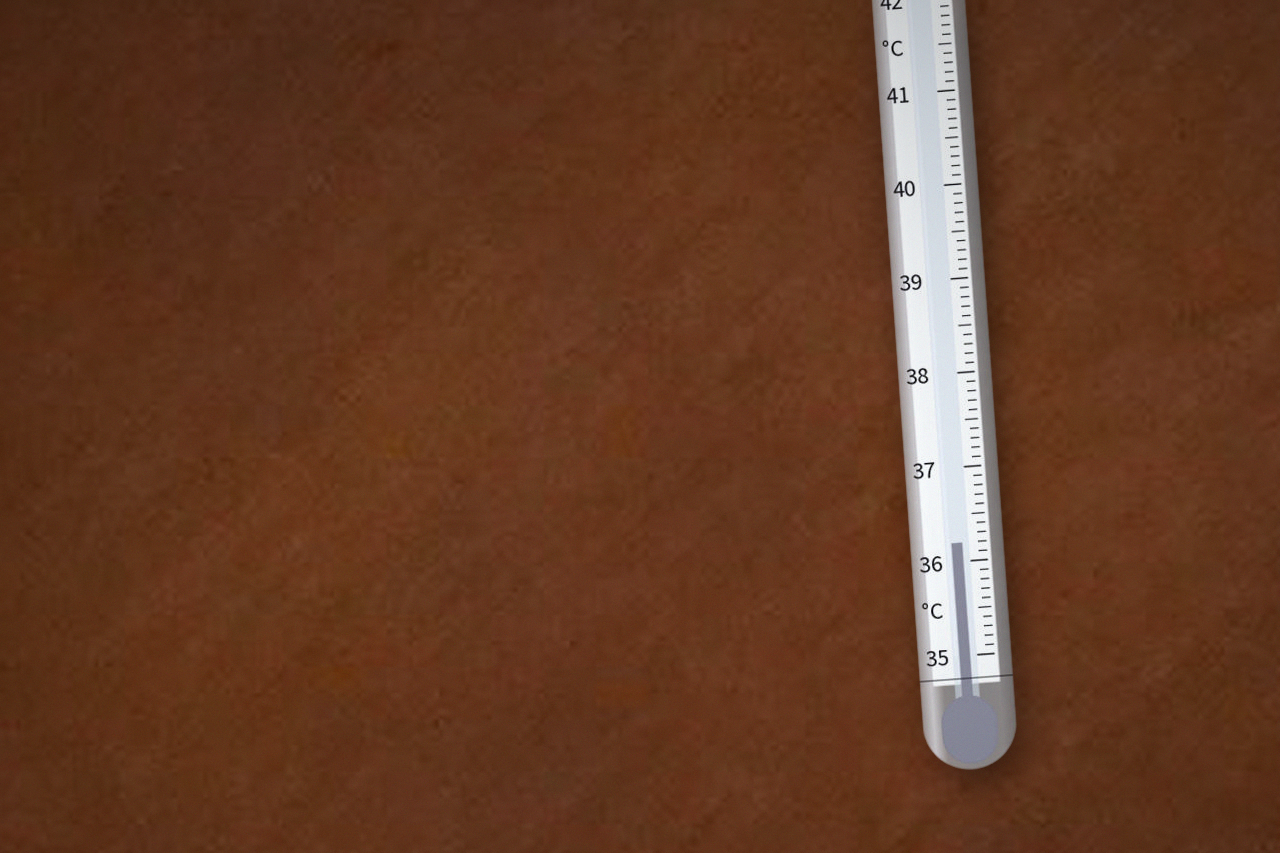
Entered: 36.2,°C
